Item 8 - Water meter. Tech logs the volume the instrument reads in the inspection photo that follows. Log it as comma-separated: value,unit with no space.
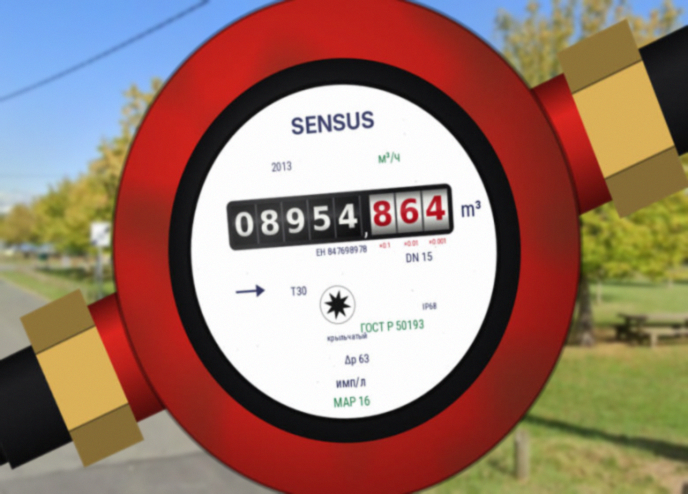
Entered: 8954.864,m³
